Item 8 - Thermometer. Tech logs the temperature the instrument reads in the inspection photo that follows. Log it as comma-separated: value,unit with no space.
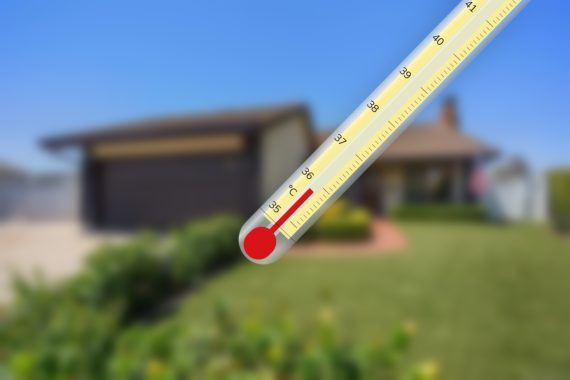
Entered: 35.8,°C
